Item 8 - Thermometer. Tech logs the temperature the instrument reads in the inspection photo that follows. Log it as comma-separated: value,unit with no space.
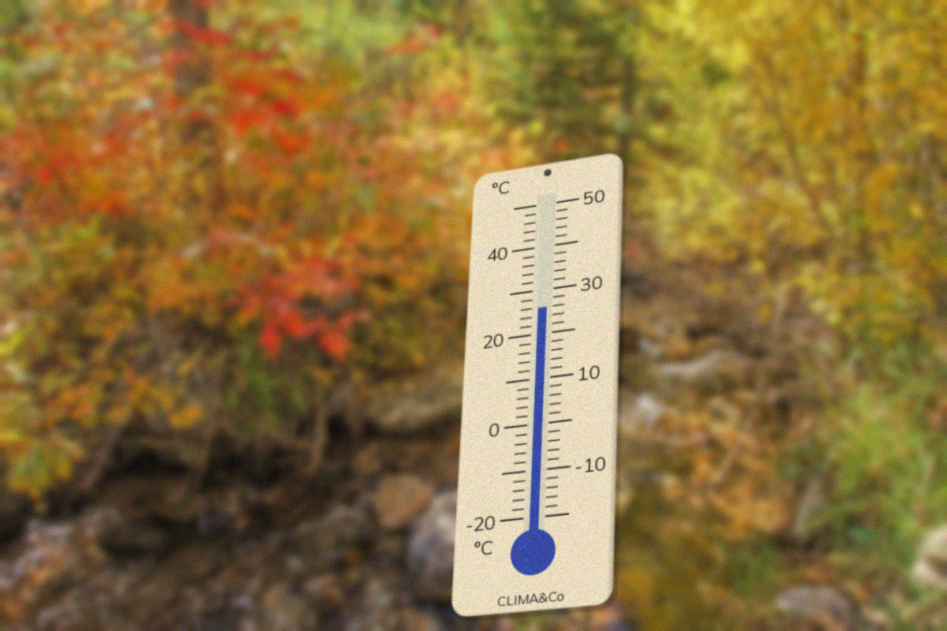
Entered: 26,°C
